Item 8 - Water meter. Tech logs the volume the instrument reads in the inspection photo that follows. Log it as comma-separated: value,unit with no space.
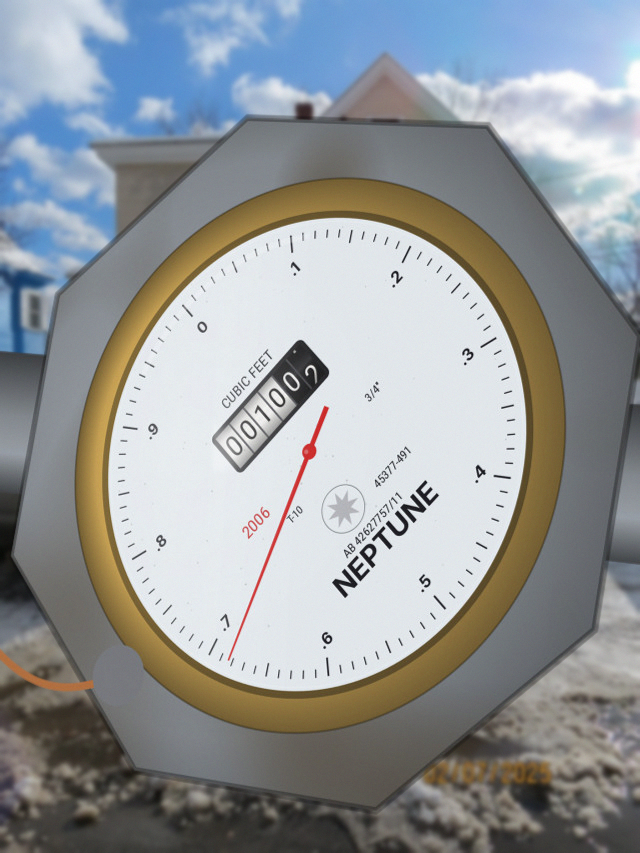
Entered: 1001.68,ft³
